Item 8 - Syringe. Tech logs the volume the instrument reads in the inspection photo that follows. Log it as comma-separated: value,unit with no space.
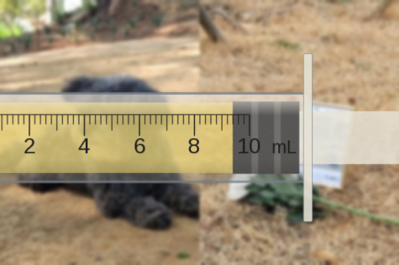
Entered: 9.4,mL
